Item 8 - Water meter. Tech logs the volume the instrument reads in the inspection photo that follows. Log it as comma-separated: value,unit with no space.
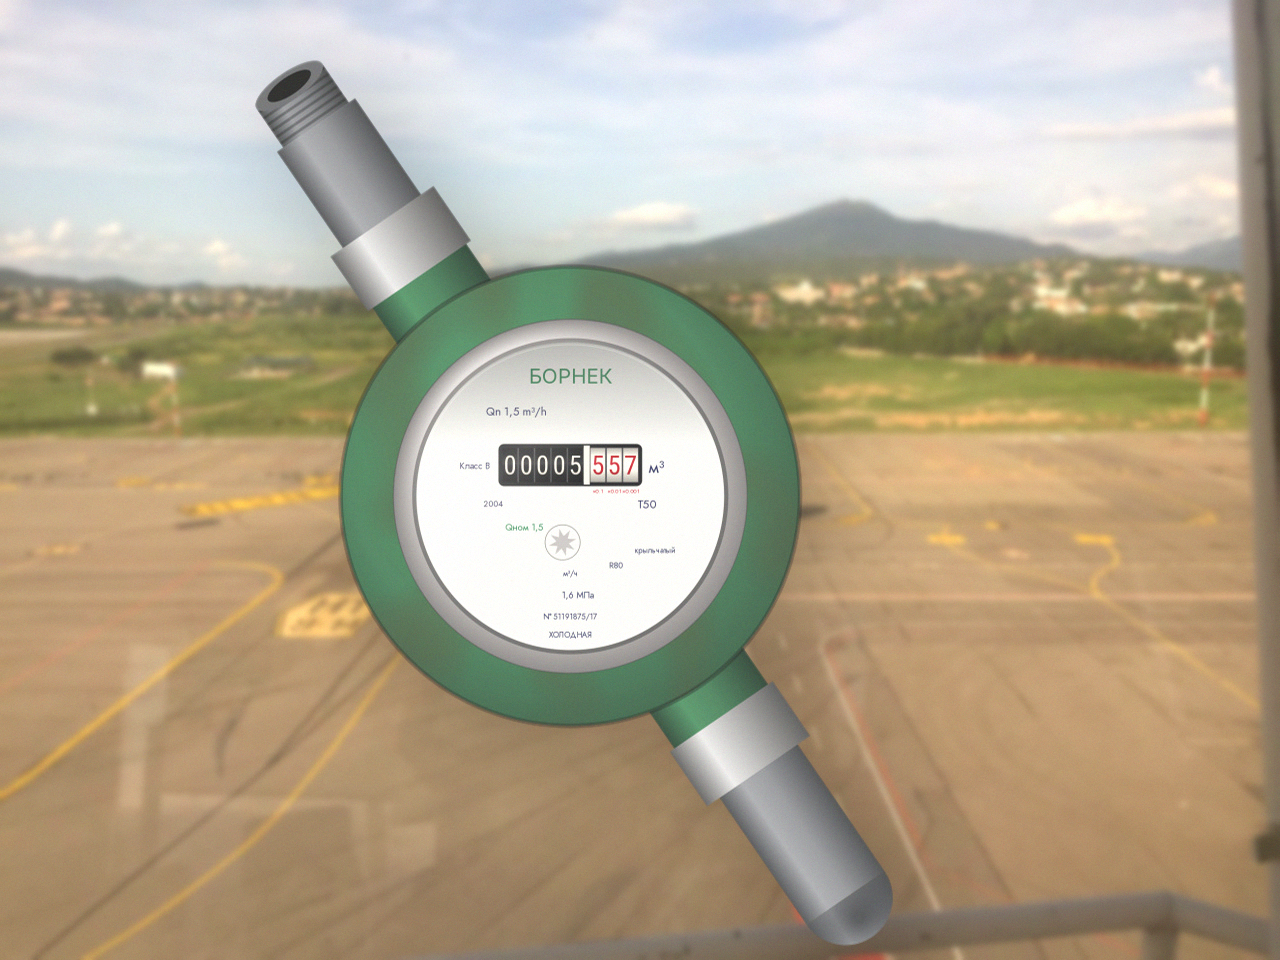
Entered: 5.557,m³
